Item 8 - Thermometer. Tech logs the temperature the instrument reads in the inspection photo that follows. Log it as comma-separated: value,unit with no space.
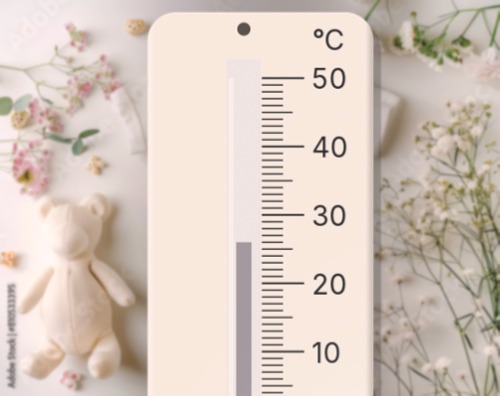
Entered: 26,°C
